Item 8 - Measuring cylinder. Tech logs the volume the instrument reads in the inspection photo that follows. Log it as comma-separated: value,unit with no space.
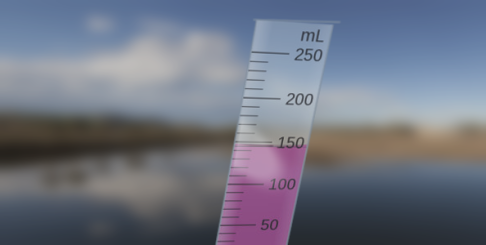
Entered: 145,mL
